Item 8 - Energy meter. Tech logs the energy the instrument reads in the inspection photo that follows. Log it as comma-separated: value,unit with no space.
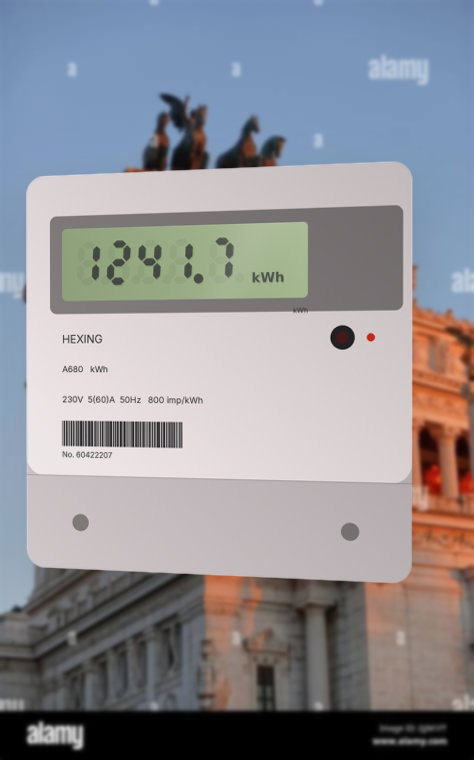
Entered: 1241.7,kWh
